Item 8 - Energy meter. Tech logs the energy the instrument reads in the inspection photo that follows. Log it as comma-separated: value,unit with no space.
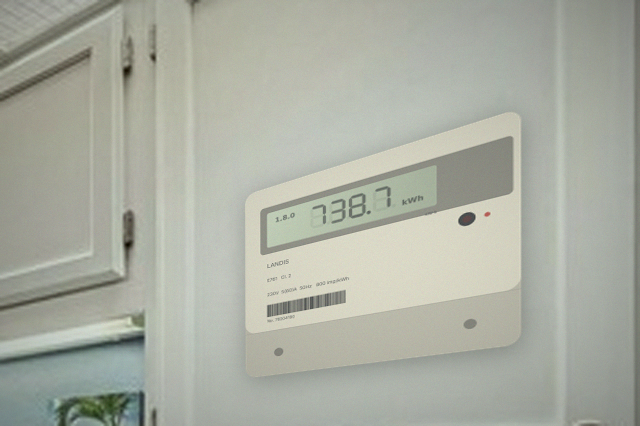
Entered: 738.7,kWh
